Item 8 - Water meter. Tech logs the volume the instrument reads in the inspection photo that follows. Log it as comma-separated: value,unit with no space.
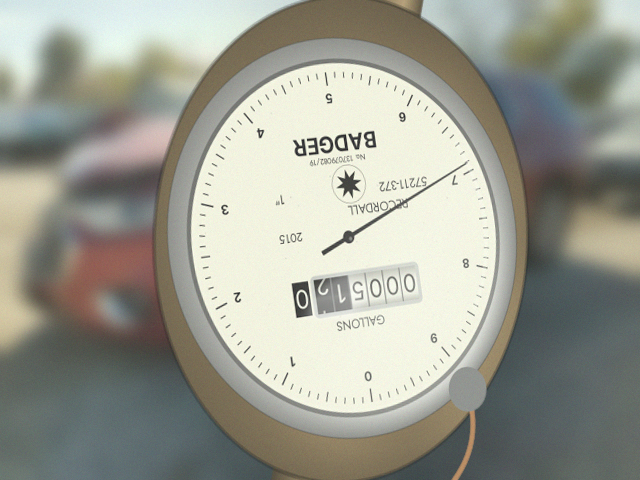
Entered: 5116.9,gal
